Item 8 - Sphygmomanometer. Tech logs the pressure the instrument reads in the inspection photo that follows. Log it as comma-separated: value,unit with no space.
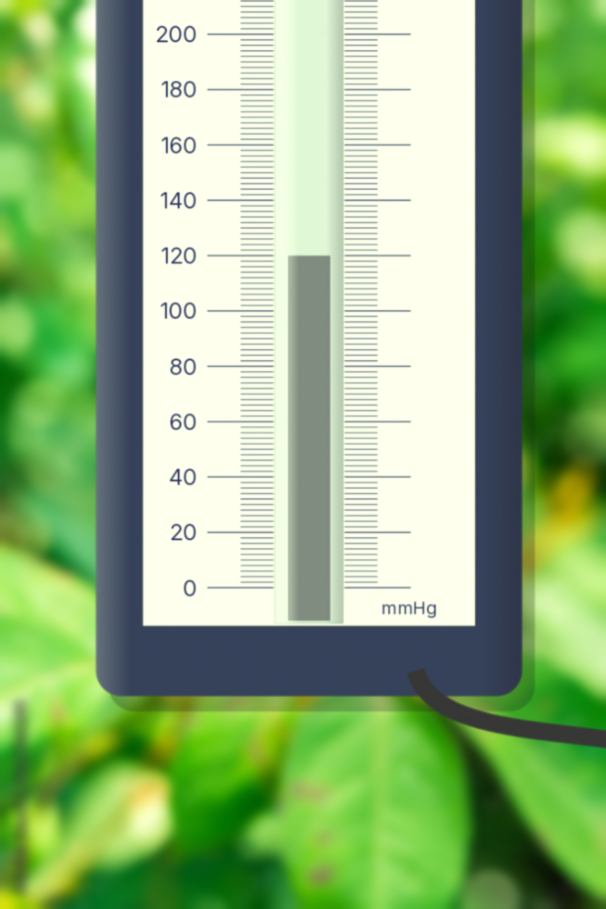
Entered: 120,mmHg
